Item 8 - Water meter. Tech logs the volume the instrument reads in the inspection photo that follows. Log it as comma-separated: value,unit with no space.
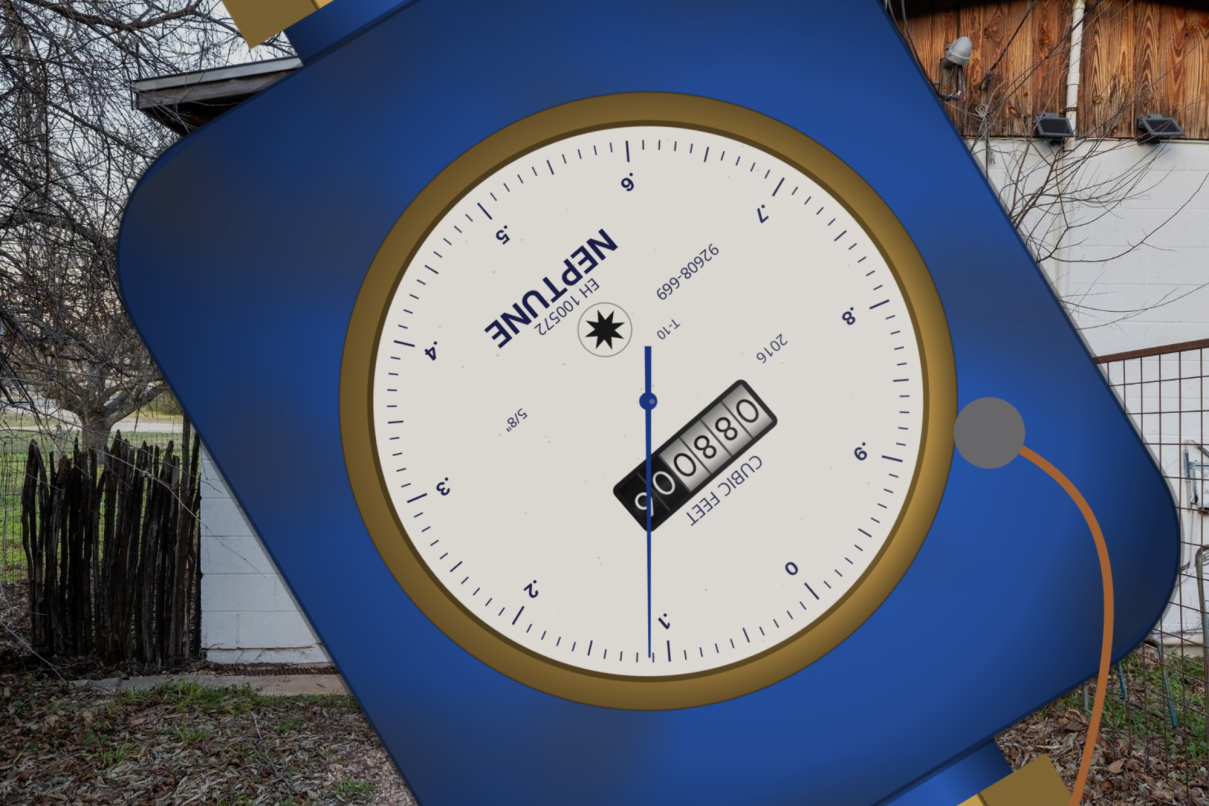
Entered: 88006.11,ft³
